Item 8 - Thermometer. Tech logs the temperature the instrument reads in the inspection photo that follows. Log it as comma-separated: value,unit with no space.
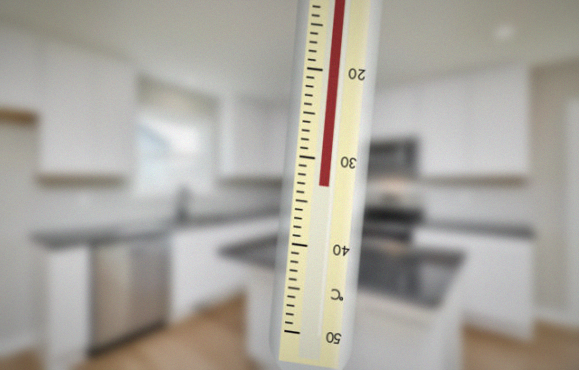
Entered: 33,°C
